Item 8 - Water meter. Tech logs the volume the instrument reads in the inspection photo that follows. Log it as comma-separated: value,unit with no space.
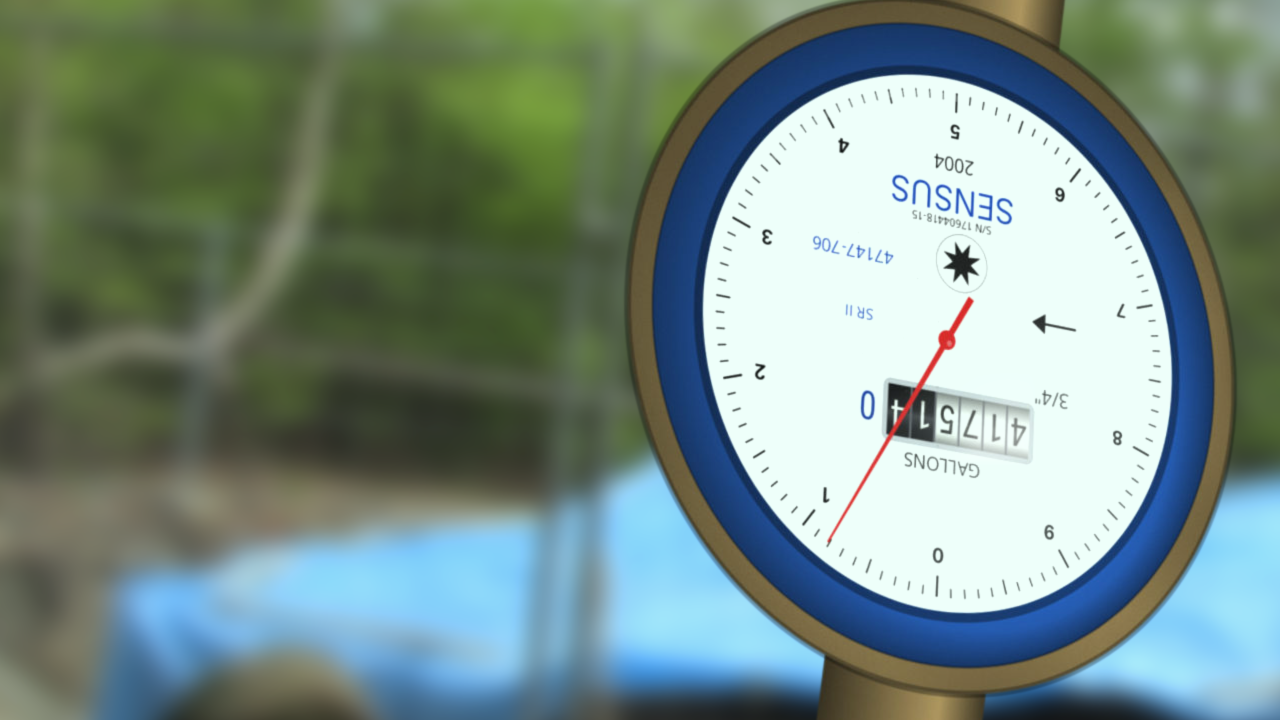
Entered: 4175140.8,gal
